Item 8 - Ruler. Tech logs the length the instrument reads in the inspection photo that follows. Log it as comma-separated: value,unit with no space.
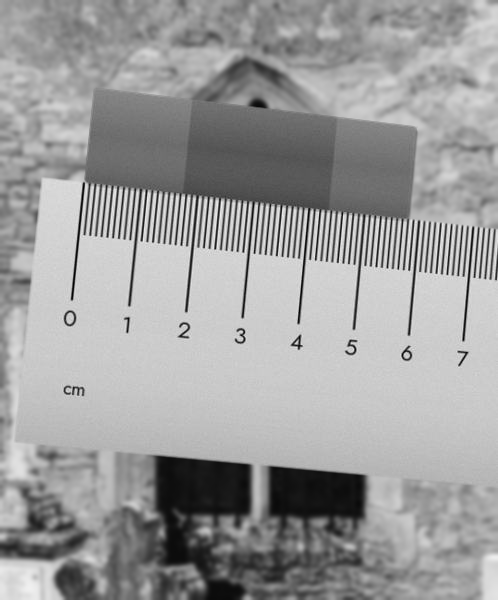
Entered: 5.8,cm
